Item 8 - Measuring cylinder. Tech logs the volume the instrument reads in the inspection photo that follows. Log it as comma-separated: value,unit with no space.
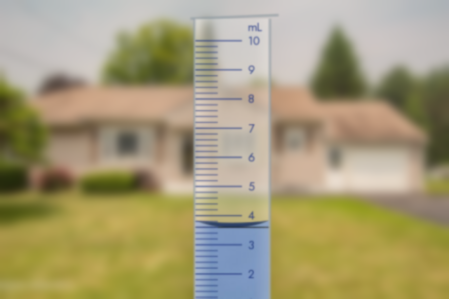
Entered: 3.6,mL
